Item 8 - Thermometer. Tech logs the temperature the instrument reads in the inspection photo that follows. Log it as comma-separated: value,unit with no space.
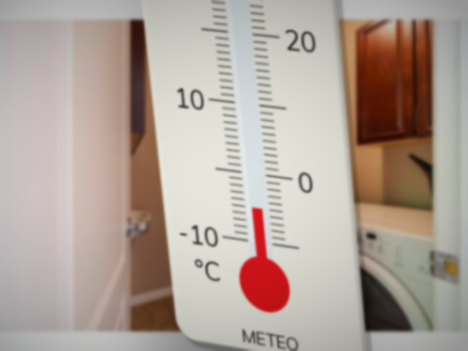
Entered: -5,°C
